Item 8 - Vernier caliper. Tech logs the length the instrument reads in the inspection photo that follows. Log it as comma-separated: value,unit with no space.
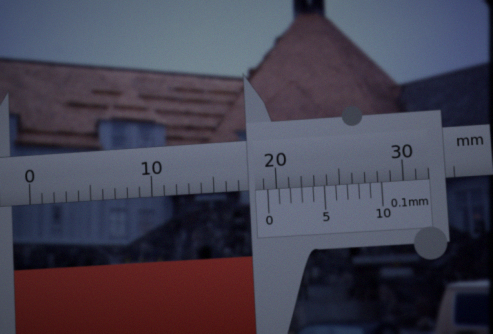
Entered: 19.3,mm
